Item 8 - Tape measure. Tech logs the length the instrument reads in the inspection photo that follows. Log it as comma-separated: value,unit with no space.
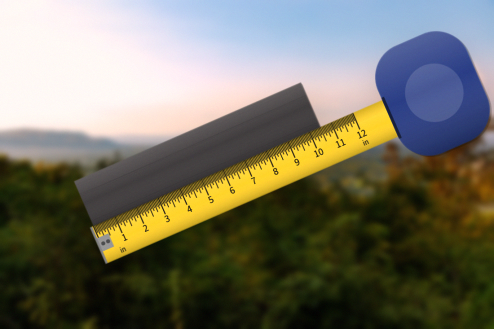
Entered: 10.5,in
